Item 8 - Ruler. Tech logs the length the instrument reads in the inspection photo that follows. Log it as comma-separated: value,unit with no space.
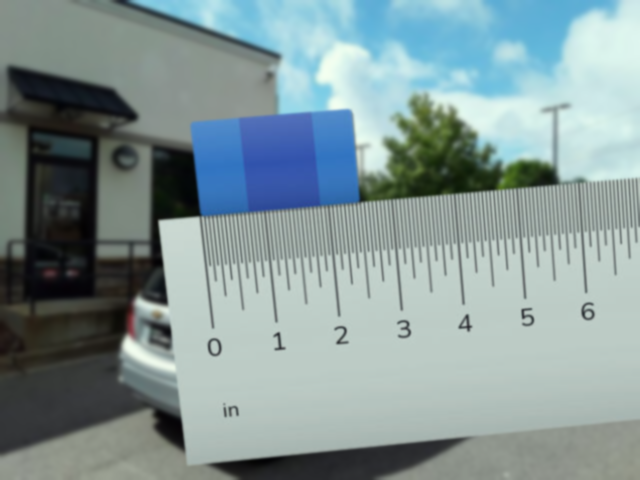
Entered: 2.5,in
